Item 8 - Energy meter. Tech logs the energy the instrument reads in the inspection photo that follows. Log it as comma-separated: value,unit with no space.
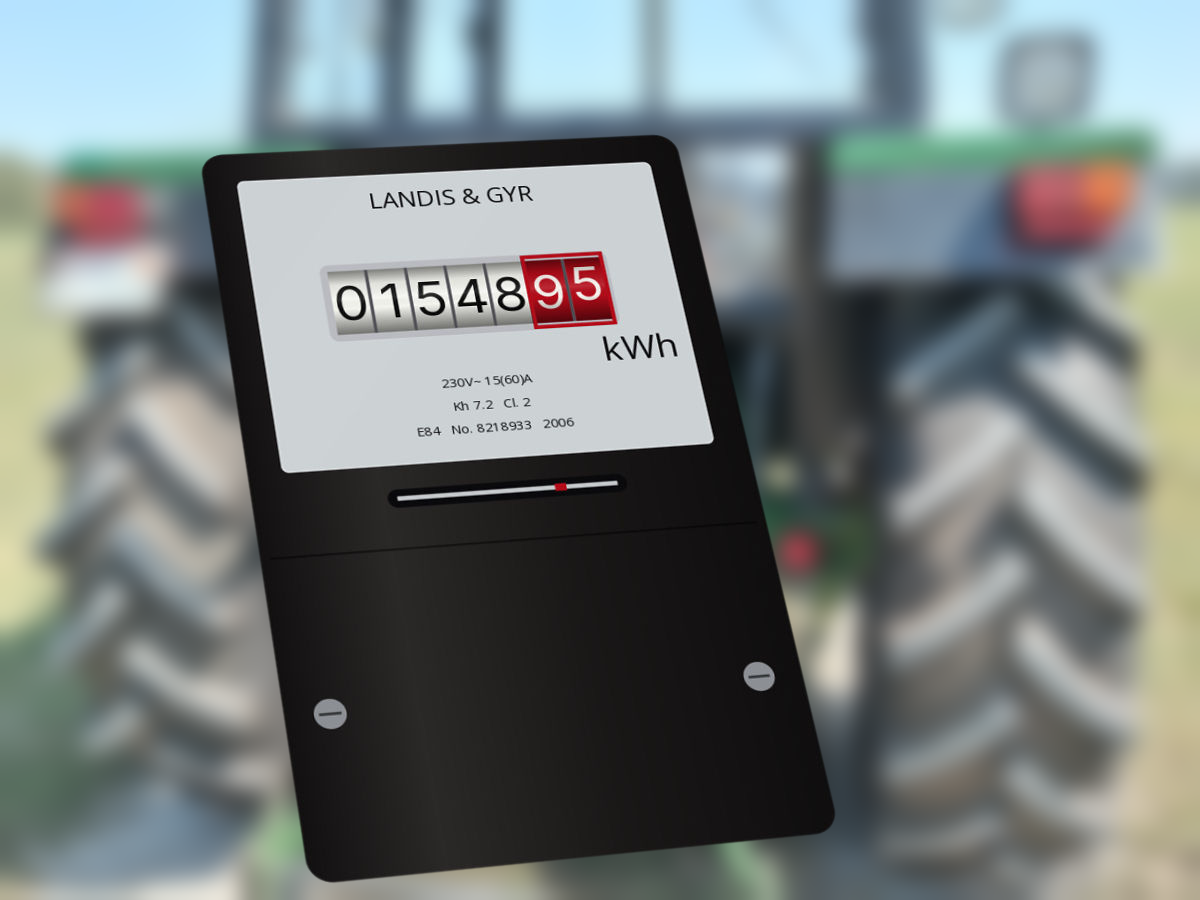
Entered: 1548.95,kWh
